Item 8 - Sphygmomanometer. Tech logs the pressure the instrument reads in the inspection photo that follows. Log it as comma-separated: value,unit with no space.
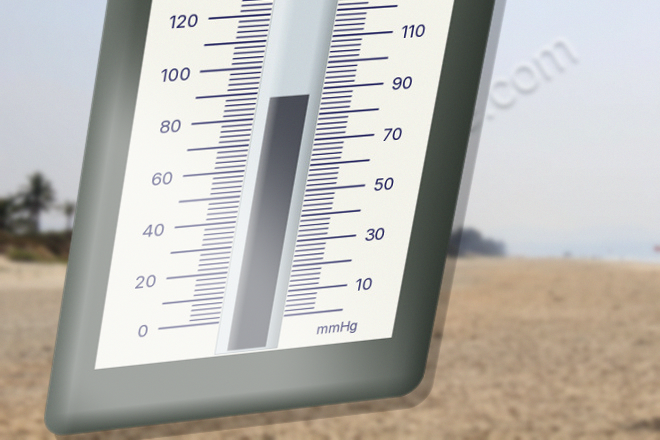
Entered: 88,mmHg
